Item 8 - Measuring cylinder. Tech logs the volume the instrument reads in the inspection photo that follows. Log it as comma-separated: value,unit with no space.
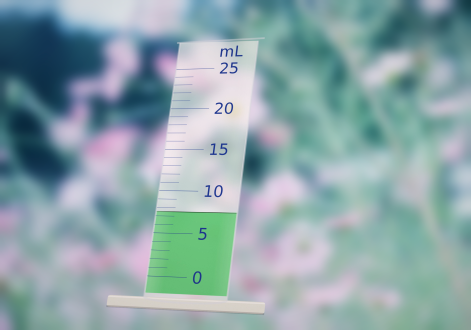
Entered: 7.5,mL
